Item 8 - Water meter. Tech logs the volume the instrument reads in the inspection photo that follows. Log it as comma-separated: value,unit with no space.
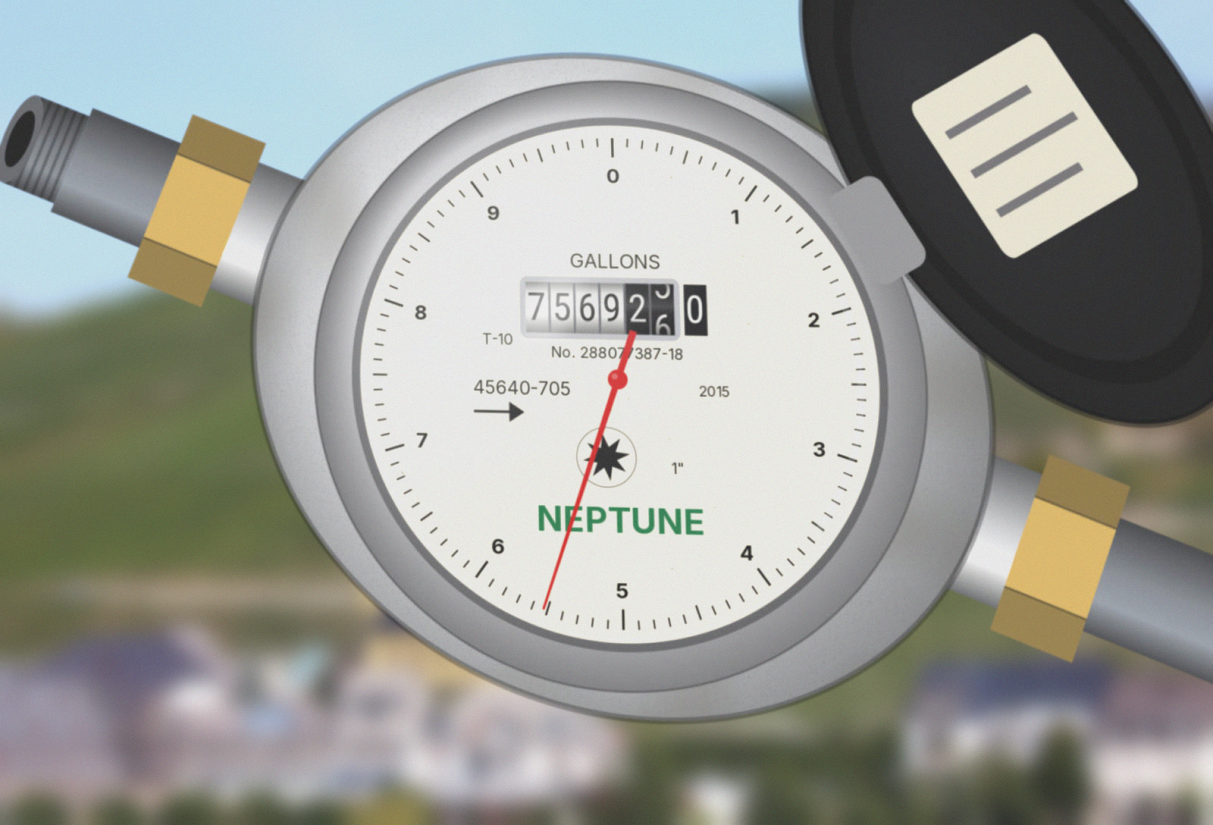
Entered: 7569255.5,gal
